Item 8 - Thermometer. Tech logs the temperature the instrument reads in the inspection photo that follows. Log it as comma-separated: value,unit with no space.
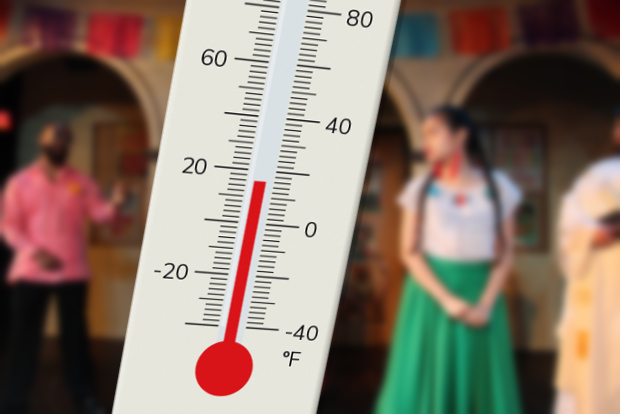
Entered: 16,°F
